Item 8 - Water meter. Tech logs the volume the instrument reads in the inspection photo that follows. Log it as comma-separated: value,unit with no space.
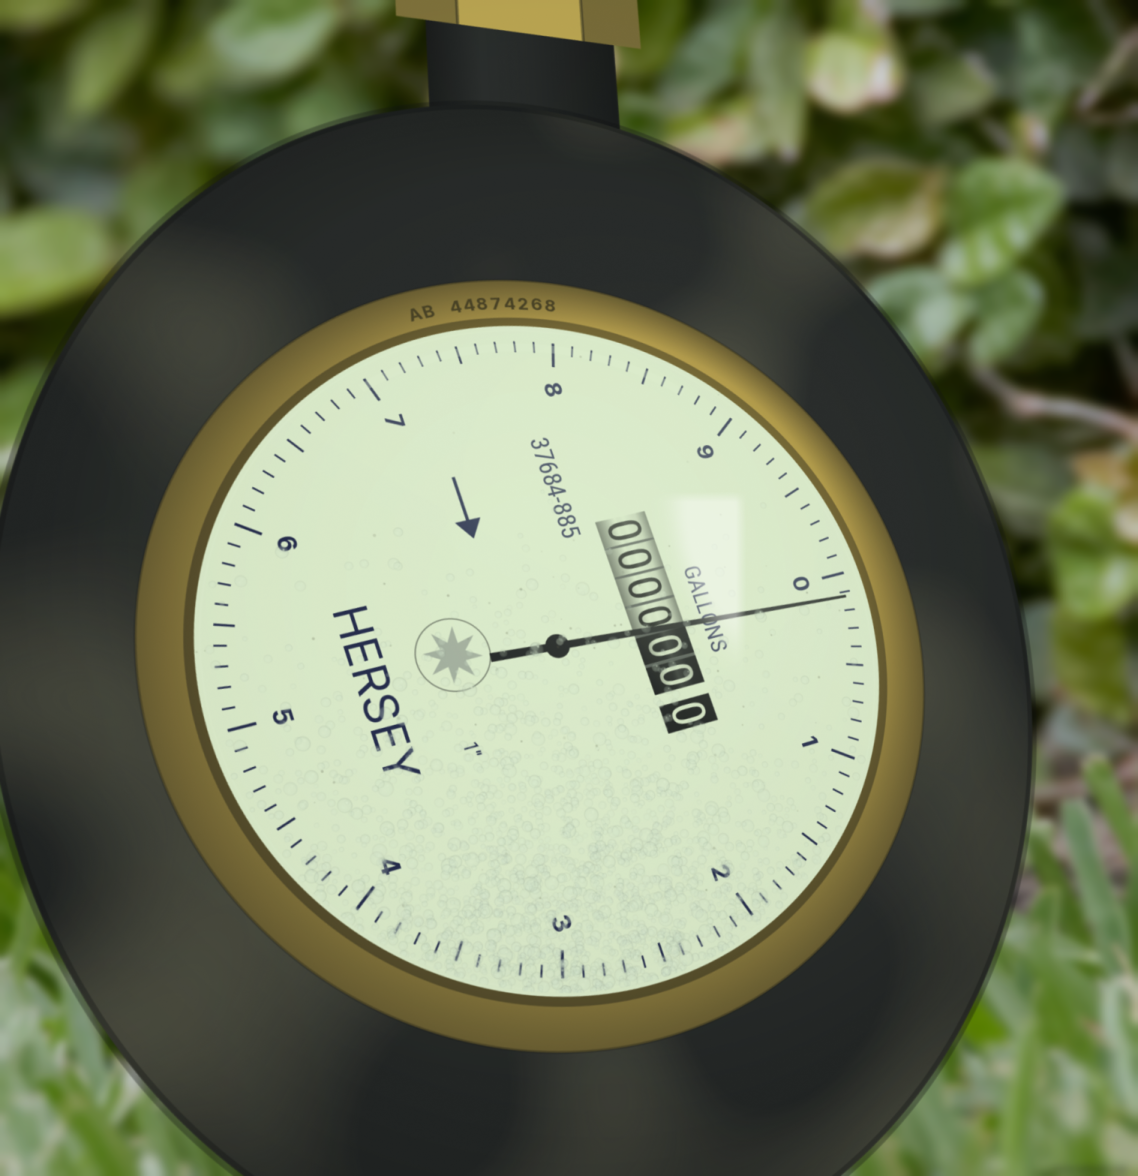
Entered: 0.1,gal
